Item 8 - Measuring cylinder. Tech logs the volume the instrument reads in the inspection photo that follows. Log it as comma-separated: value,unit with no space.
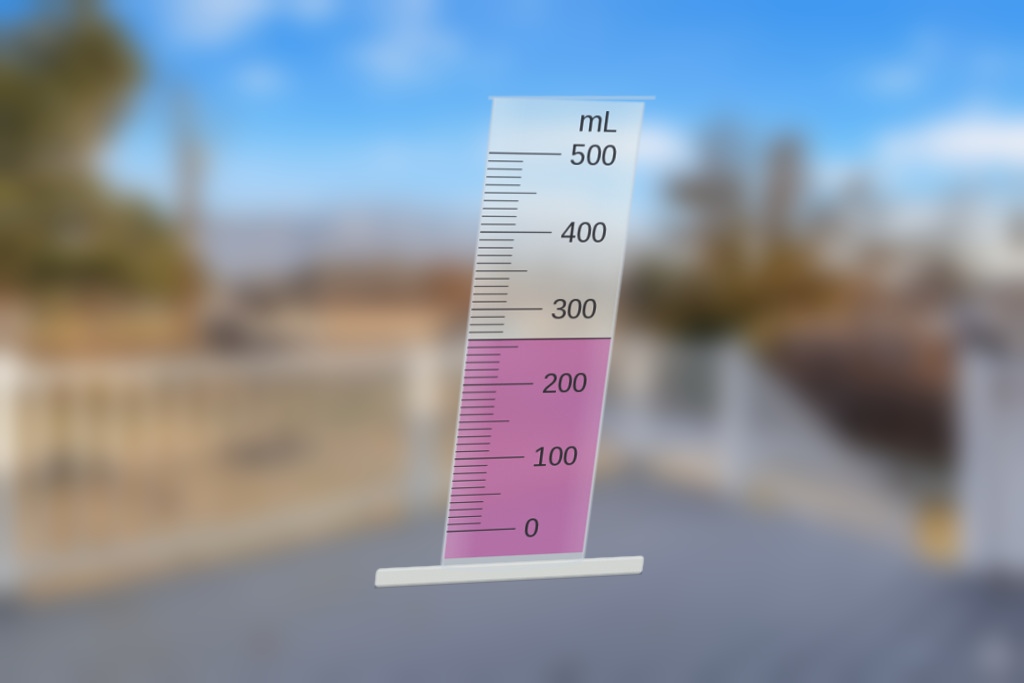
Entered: 260,mL
